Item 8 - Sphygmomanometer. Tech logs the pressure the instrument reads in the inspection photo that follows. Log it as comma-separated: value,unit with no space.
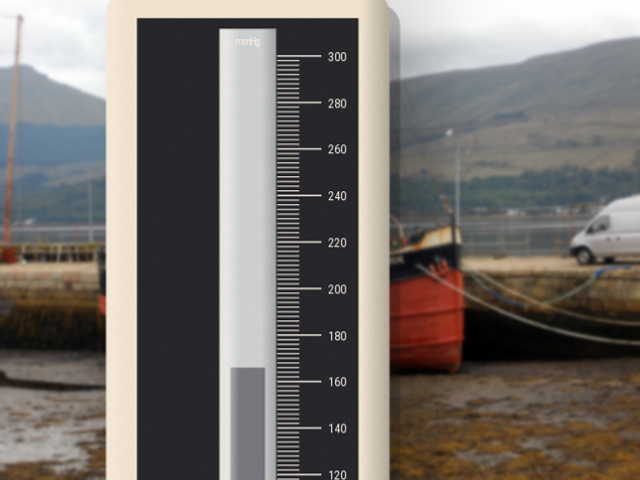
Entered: 166,mmHg
